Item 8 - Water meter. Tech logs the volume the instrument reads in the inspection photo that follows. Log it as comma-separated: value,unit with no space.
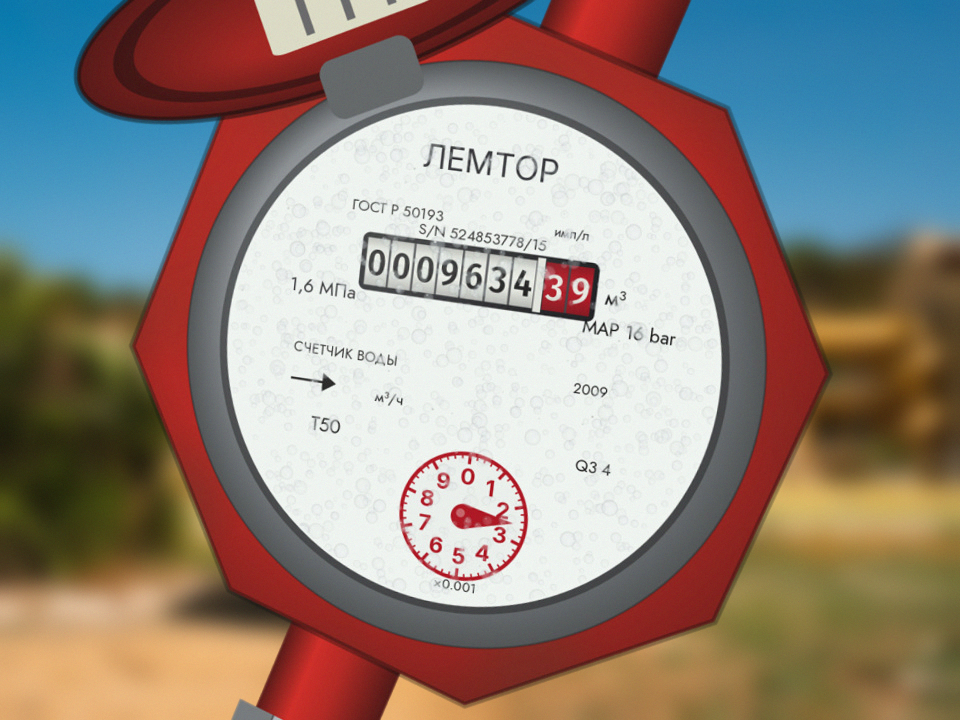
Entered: 9634.392,m³
